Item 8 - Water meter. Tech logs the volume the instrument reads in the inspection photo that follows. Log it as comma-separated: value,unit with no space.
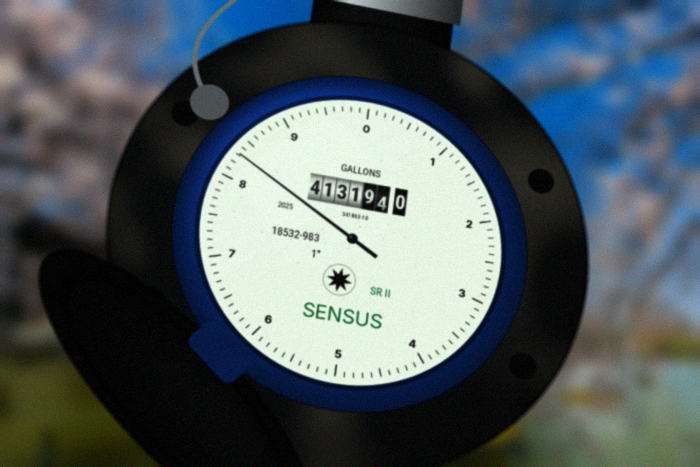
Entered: 4131938.3,gal
